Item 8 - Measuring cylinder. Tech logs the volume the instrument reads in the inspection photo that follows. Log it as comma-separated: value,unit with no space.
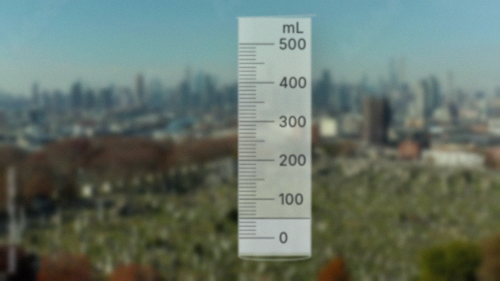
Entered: 50,mL
